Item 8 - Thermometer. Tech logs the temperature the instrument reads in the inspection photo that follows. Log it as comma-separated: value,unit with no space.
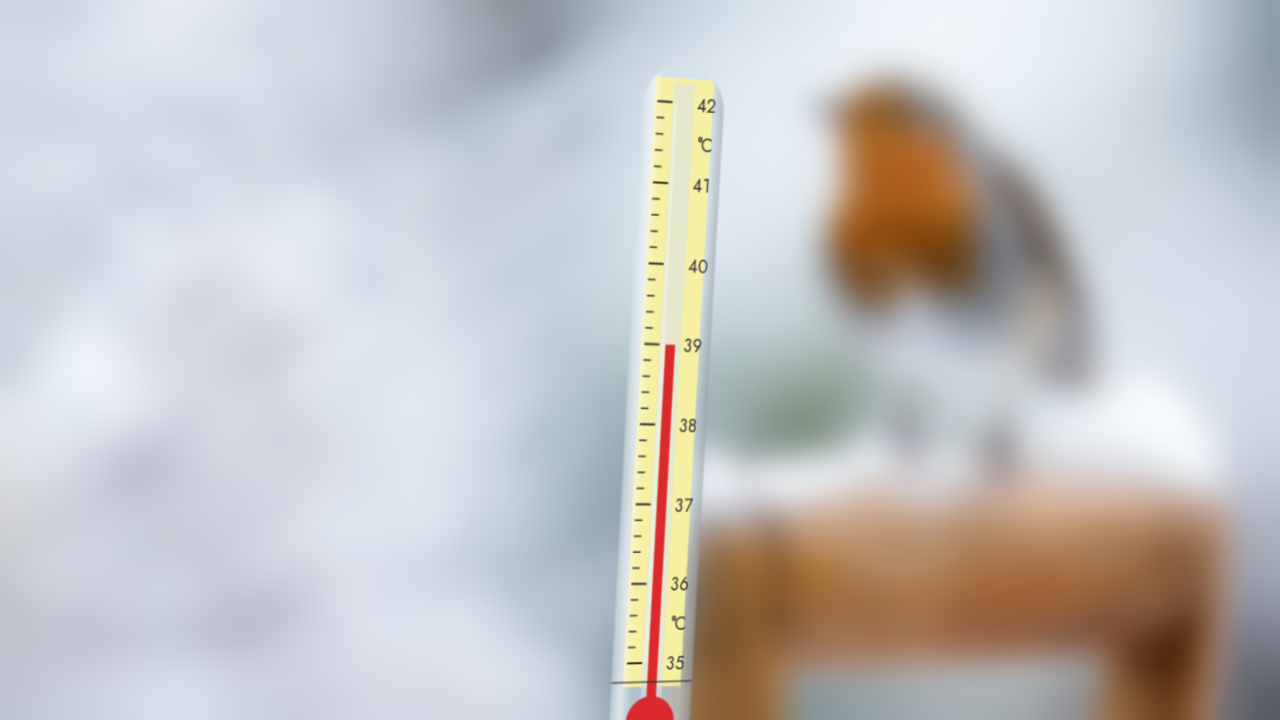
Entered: 39,°C
